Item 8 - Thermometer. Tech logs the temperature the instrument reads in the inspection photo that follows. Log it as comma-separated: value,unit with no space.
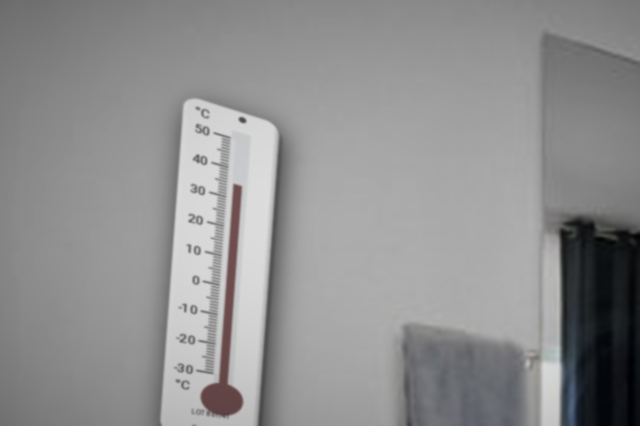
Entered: 35,°C
